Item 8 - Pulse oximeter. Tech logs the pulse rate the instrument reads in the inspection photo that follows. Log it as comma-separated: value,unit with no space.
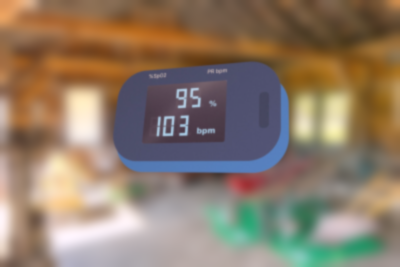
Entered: 103,bpm
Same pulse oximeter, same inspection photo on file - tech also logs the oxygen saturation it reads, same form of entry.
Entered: 95,%
